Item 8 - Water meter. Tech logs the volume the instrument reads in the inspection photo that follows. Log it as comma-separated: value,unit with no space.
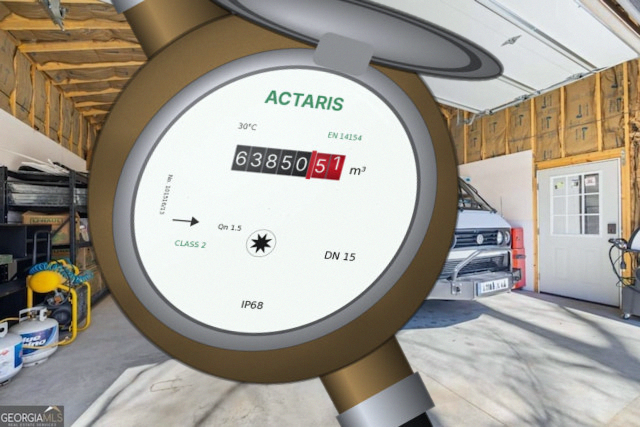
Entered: 63850.51,m³
